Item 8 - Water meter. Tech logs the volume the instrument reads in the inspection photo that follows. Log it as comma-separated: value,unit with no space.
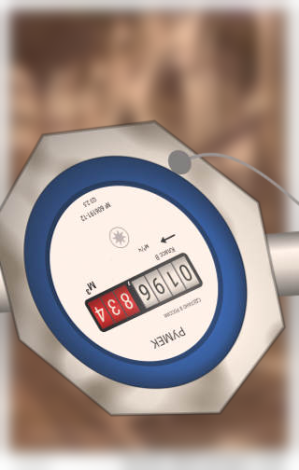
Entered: 196.834,m³
